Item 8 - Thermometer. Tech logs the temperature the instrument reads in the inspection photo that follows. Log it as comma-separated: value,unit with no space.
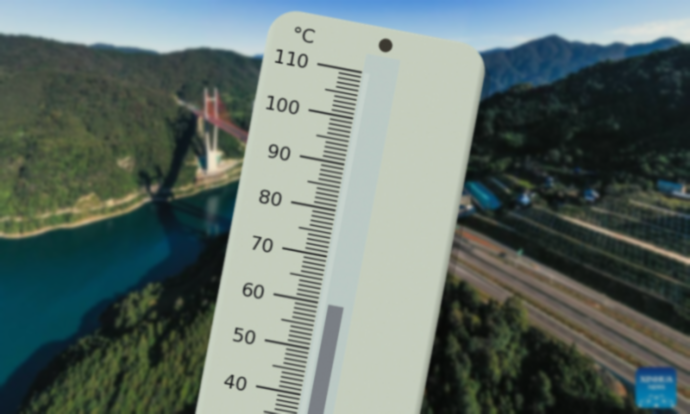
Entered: 60,°C
